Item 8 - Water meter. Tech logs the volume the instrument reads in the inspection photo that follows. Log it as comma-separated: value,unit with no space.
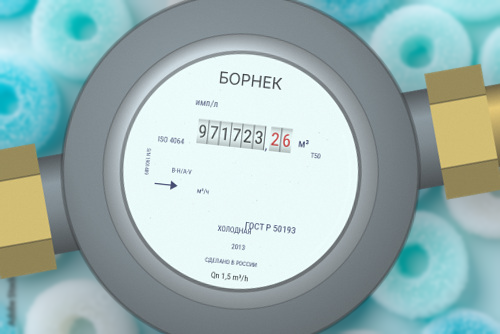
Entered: 971723.26,m³
